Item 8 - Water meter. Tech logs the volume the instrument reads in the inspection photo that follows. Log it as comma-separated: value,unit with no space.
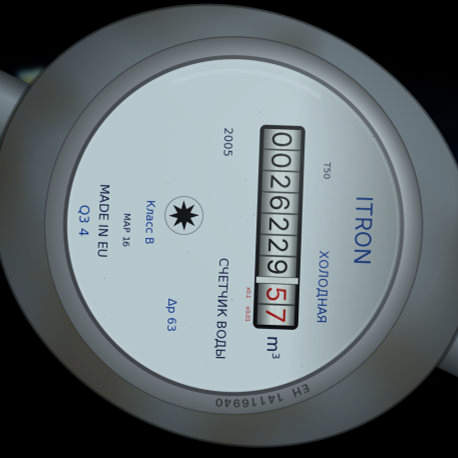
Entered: 26229.57,m³
